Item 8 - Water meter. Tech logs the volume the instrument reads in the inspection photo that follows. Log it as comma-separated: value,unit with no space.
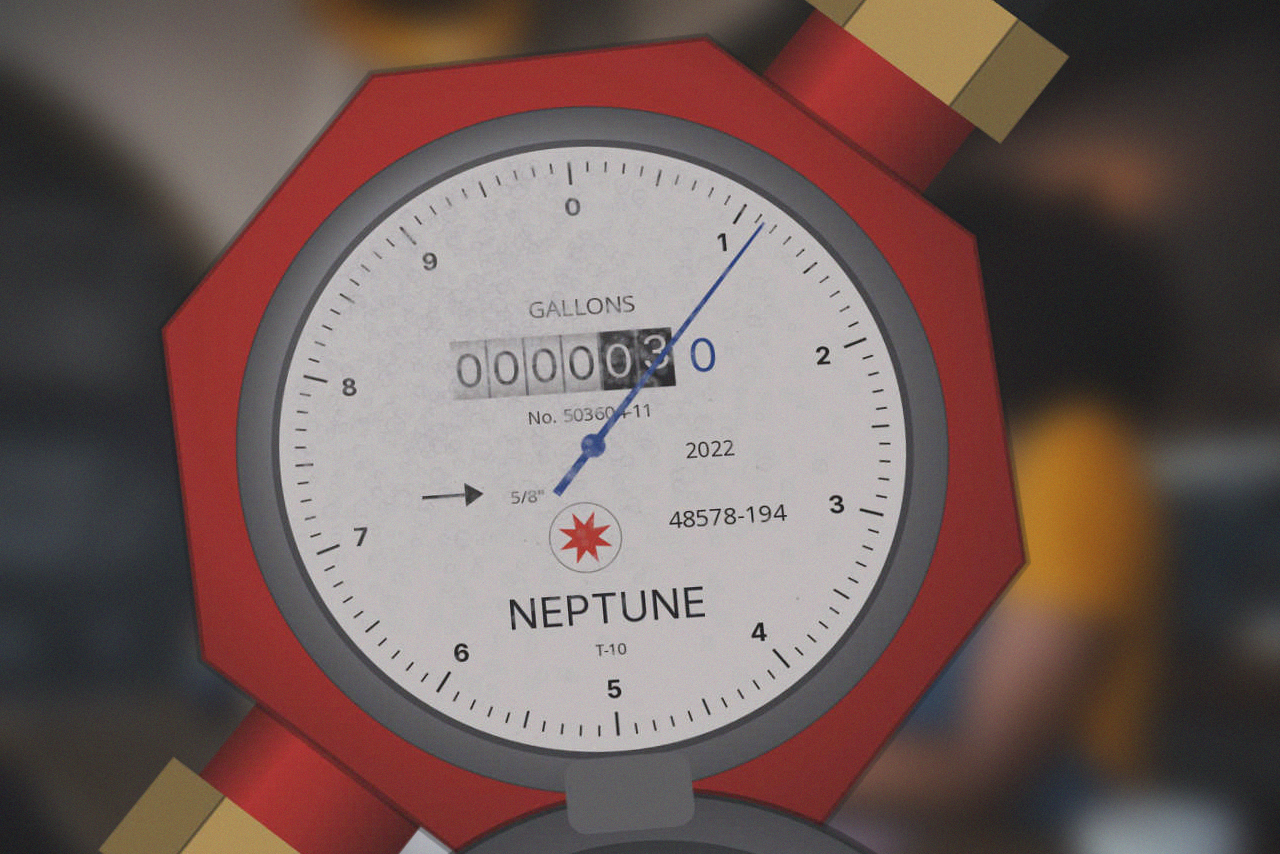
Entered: 31.1,gal
